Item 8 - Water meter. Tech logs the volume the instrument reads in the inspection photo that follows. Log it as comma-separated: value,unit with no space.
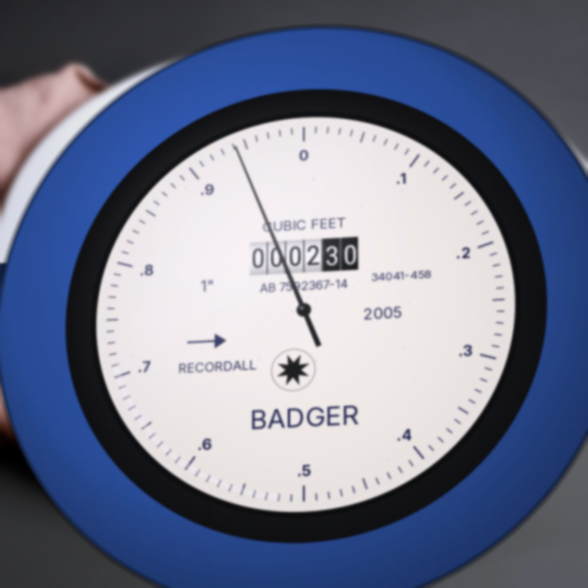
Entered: 229.94,ft³
